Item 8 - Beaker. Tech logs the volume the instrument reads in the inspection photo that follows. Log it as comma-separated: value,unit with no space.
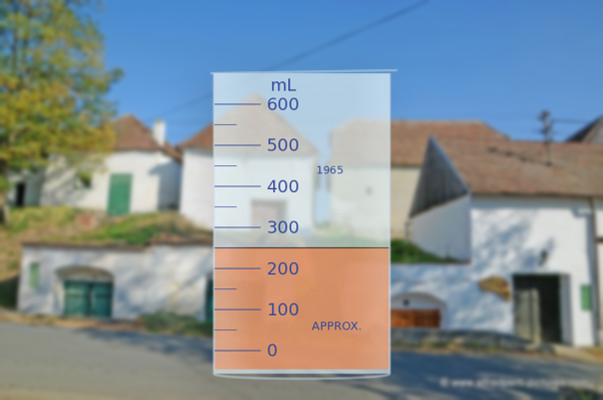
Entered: 250,mL
